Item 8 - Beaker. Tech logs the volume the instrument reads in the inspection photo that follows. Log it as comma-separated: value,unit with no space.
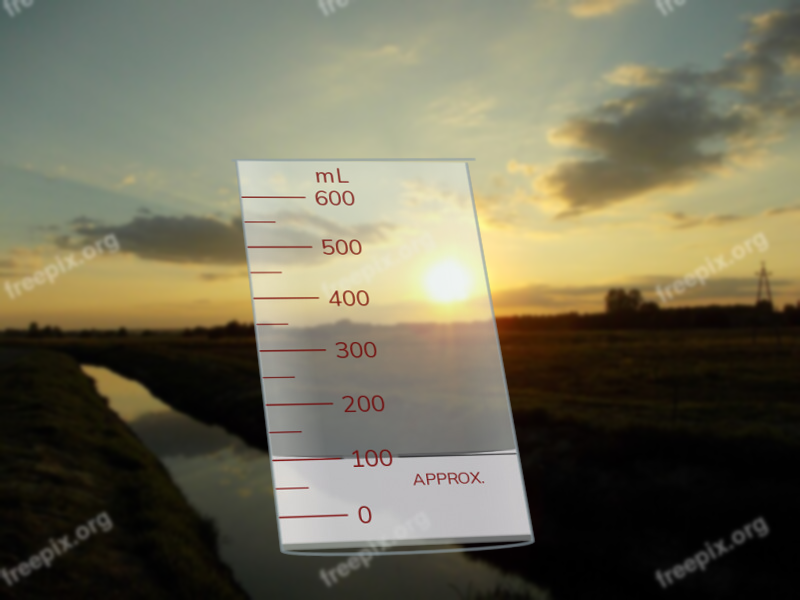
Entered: 100,mL
